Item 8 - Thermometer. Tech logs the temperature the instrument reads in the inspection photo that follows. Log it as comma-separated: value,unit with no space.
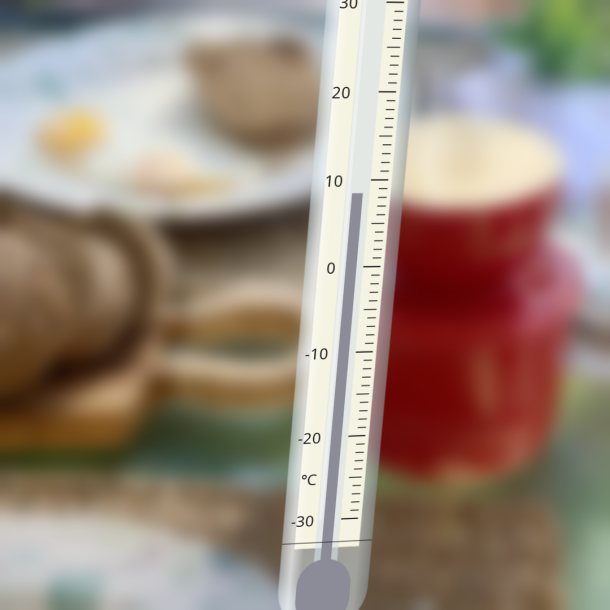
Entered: 8.5,°C
